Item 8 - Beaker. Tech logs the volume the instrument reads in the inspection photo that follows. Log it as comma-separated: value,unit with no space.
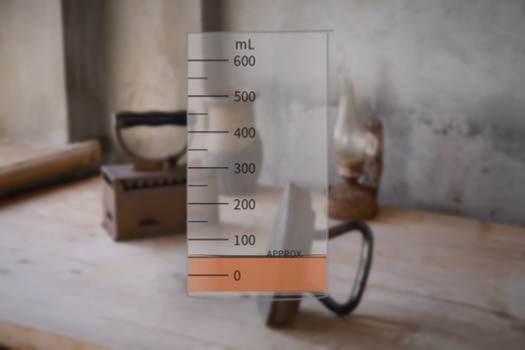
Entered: 50,mL
